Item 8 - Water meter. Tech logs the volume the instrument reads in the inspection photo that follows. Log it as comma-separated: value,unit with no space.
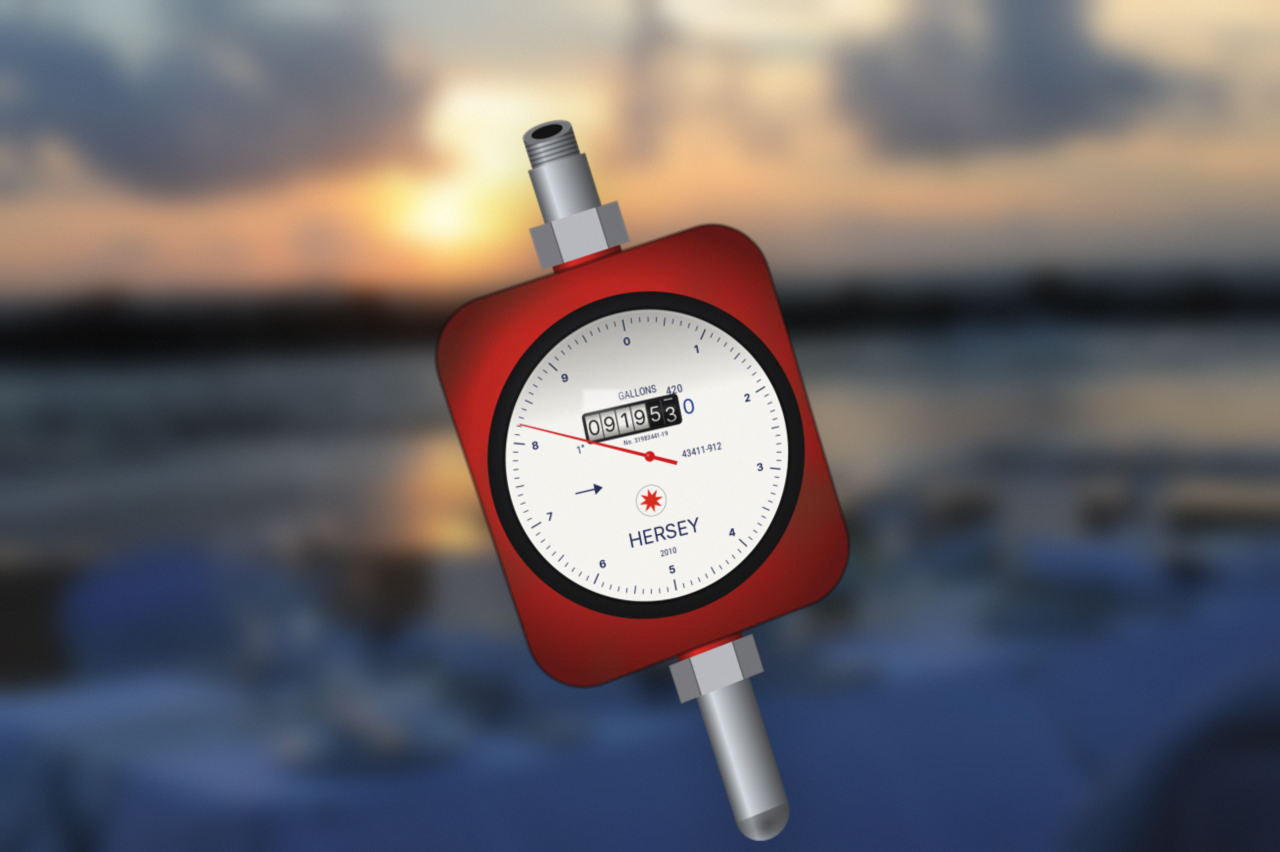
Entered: 919528.2,gal
